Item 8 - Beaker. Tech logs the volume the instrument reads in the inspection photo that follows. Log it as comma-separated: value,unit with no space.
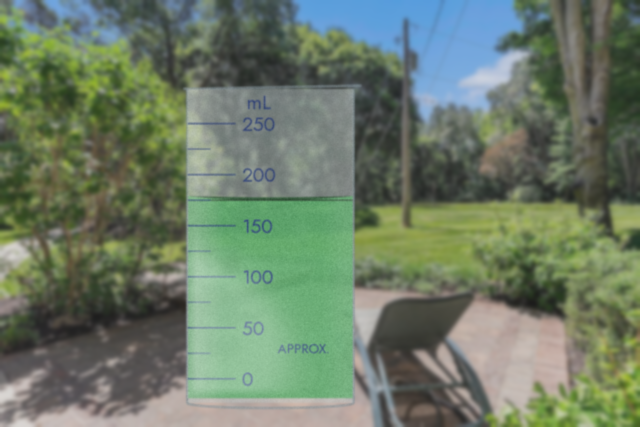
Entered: 175,mL
